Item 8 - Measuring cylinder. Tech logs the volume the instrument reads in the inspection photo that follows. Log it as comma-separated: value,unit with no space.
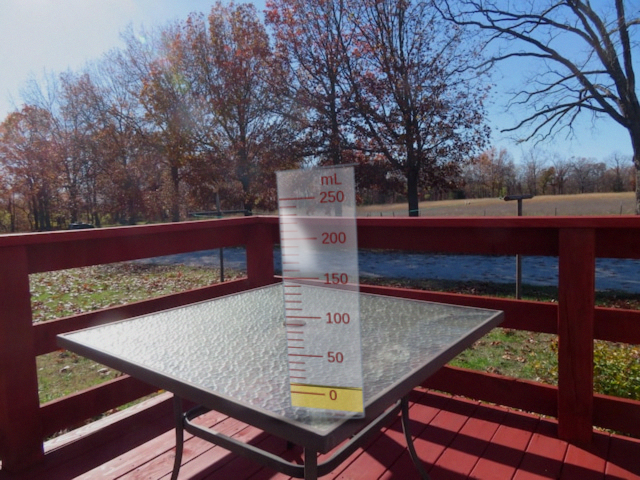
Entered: 10,mL
